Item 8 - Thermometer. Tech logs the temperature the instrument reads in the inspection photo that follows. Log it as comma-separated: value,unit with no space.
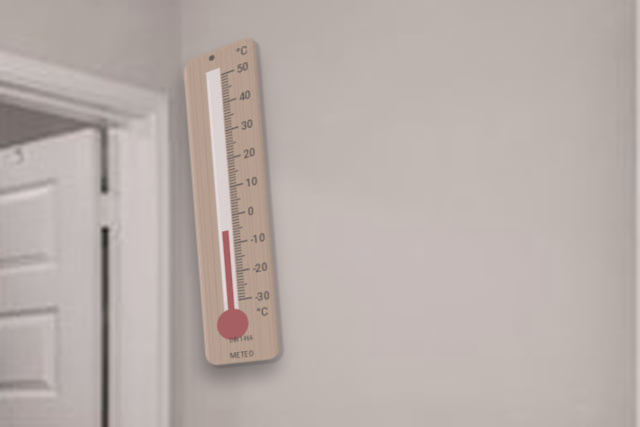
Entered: -5,°C
